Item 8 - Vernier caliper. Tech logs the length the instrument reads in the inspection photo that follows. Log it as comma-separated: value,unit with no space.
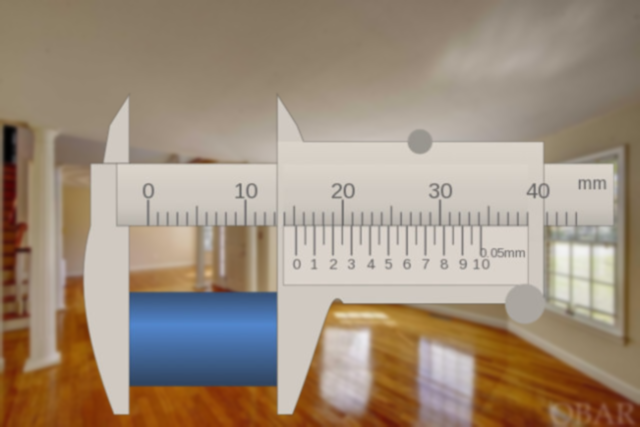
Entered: 15.2,mm
